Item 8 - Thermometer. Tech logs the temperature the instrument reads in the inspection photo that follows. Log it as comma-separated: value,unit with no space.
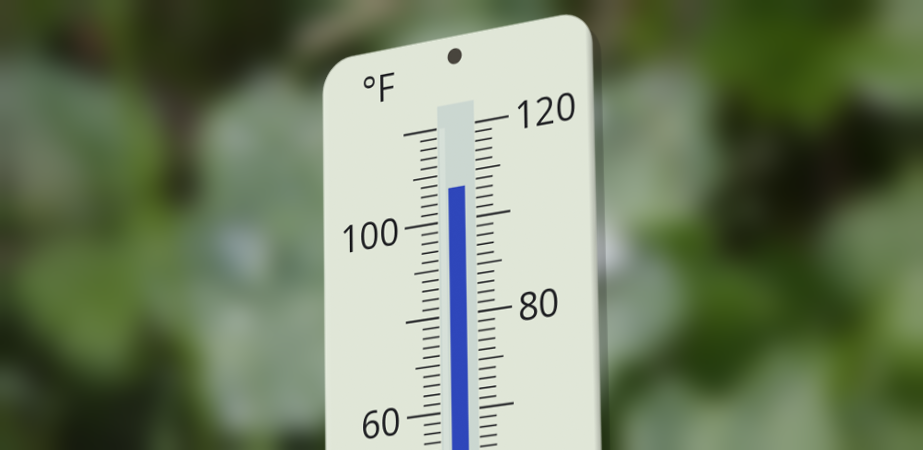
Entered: 107,°F
